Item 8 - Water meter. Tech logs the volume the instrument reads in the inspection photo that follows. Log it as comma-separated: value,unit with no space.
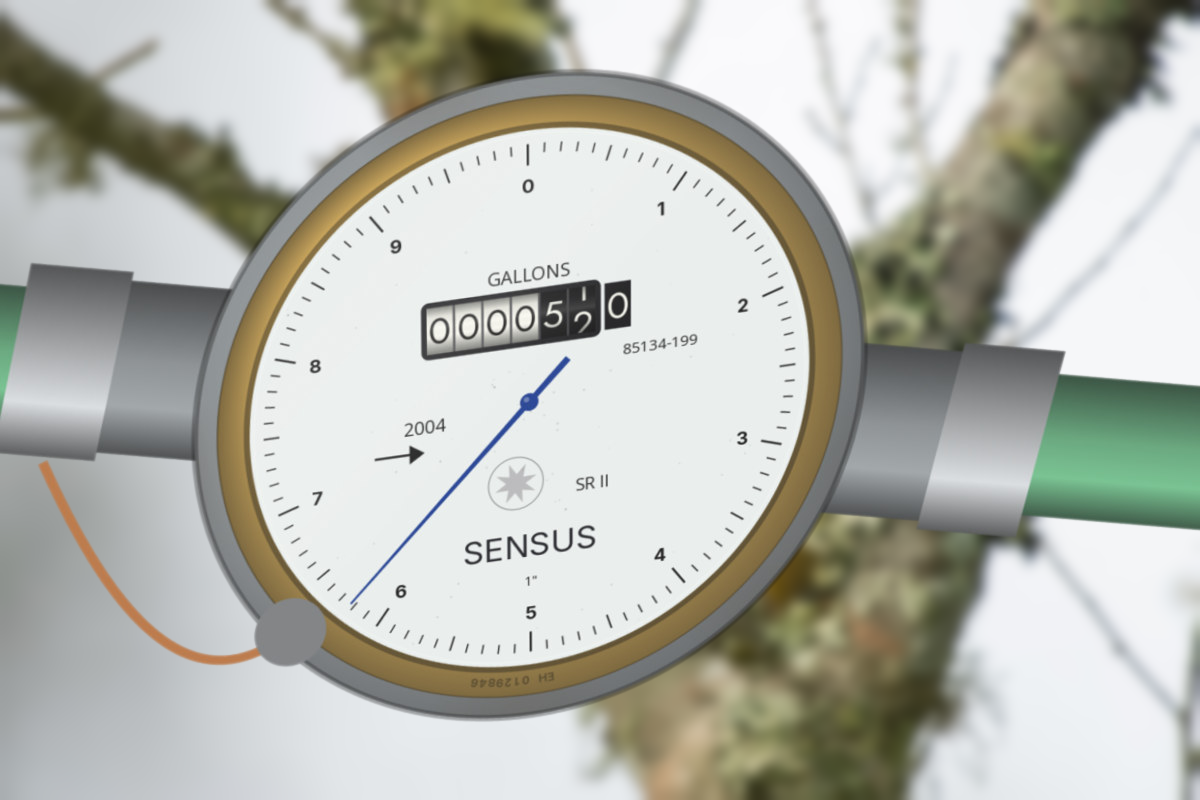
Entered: 516.2,gal
